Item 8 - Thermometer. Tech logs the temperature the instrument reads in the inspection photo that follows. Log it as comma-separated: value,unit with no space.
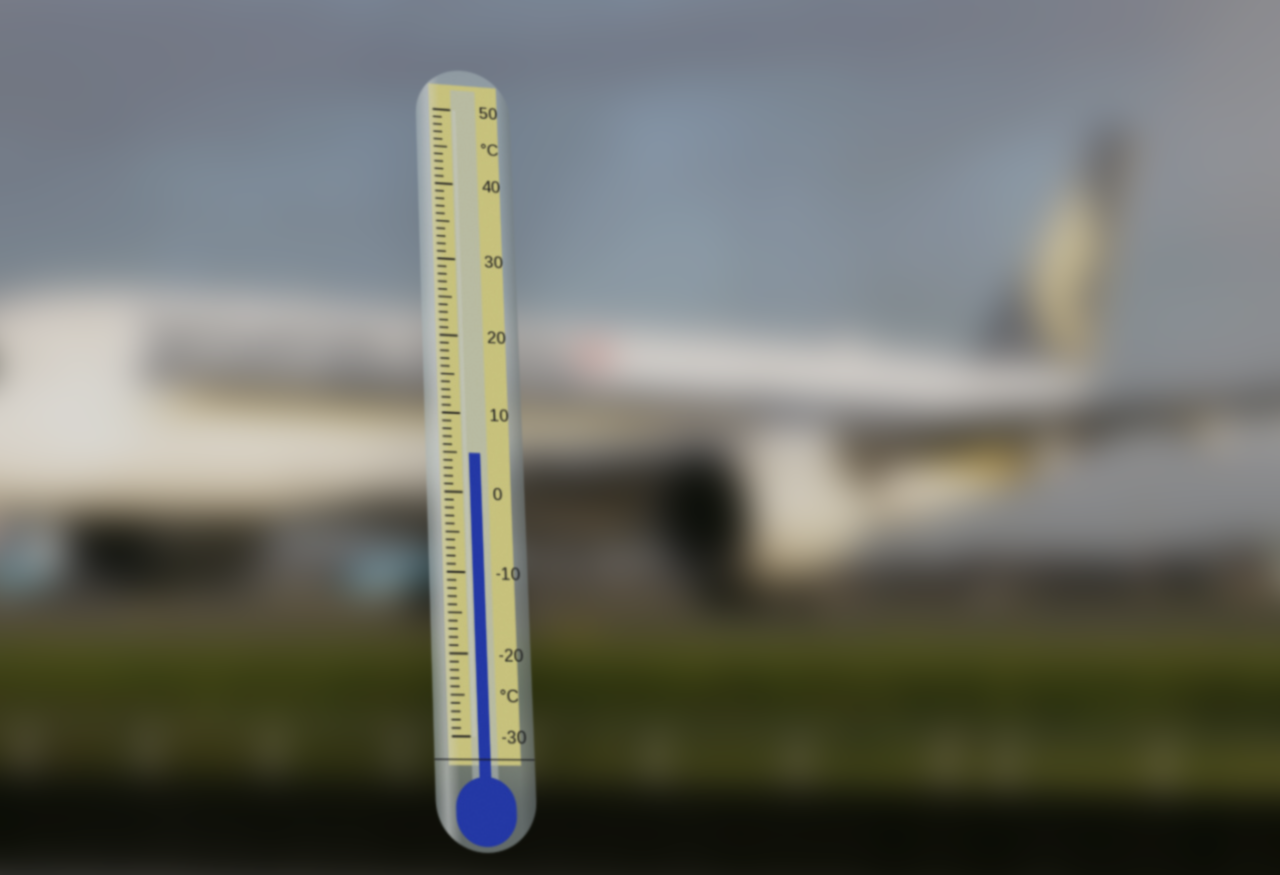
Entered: 5,°C
